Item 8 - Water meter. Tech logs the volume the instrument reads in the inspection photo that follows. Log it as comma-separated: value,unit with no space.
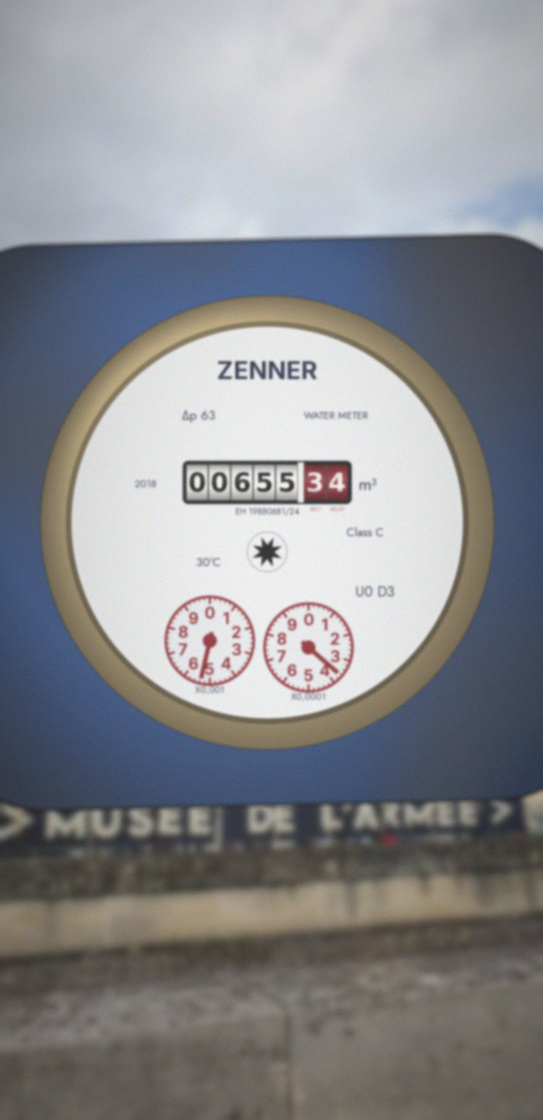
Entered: 655.3453,m³
